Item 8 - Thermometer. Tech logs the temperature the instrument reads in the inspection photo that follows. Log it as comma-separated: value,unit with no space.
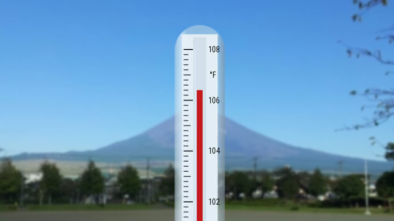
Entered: 106.4,°F
